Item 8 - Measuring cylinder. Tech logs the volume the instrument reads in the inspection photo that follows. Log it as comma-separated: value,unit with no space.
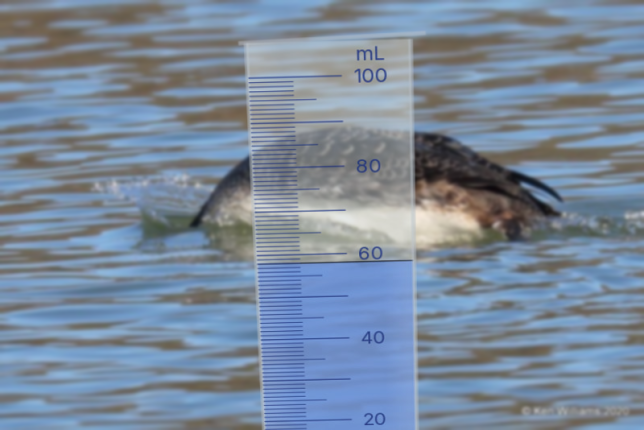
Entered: 58,mL
